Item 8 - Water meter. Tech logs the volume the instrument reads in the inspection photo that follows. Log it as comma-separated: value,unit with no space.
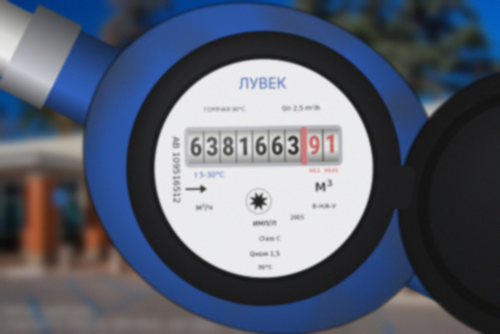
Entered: 6381663.91,m³
